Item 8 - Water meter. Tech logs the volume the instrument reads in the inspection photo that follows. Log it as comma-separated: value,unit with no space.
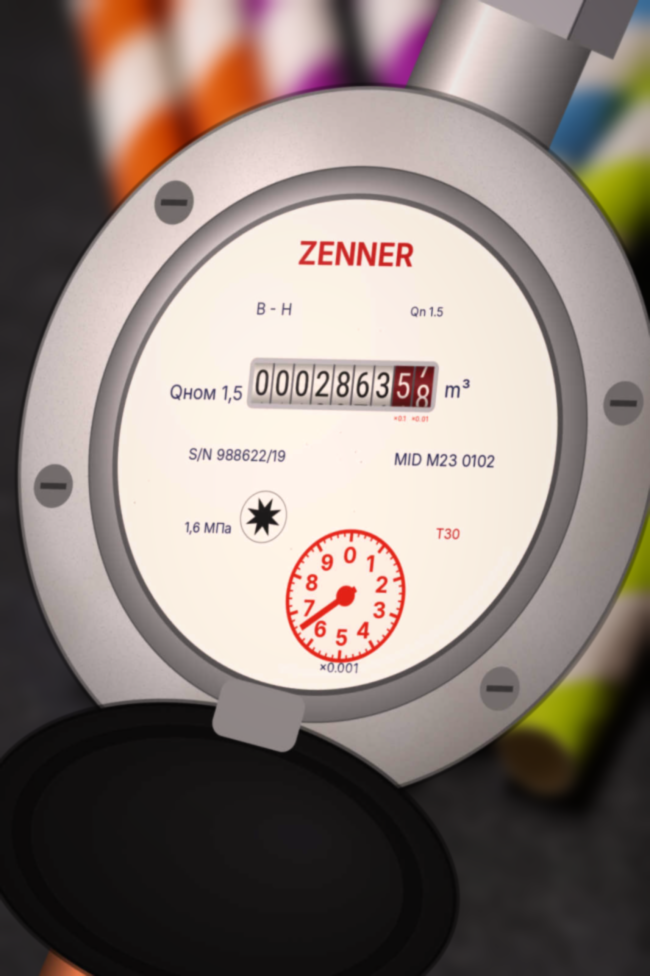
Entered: 2863.576,m³
